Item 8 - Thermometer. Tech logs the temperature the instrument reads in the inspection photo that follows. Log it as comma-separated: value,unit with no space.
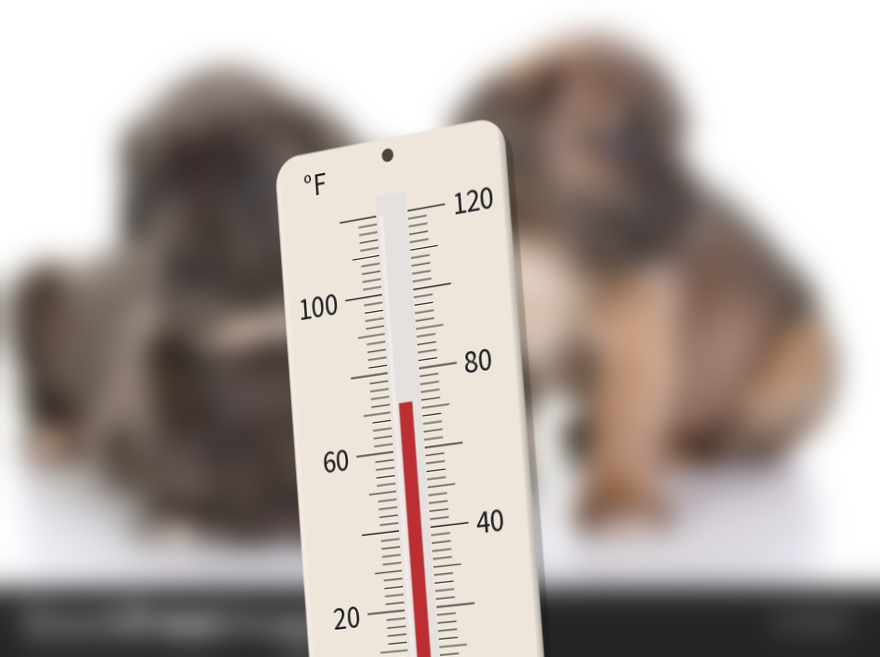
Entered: 72,°F
